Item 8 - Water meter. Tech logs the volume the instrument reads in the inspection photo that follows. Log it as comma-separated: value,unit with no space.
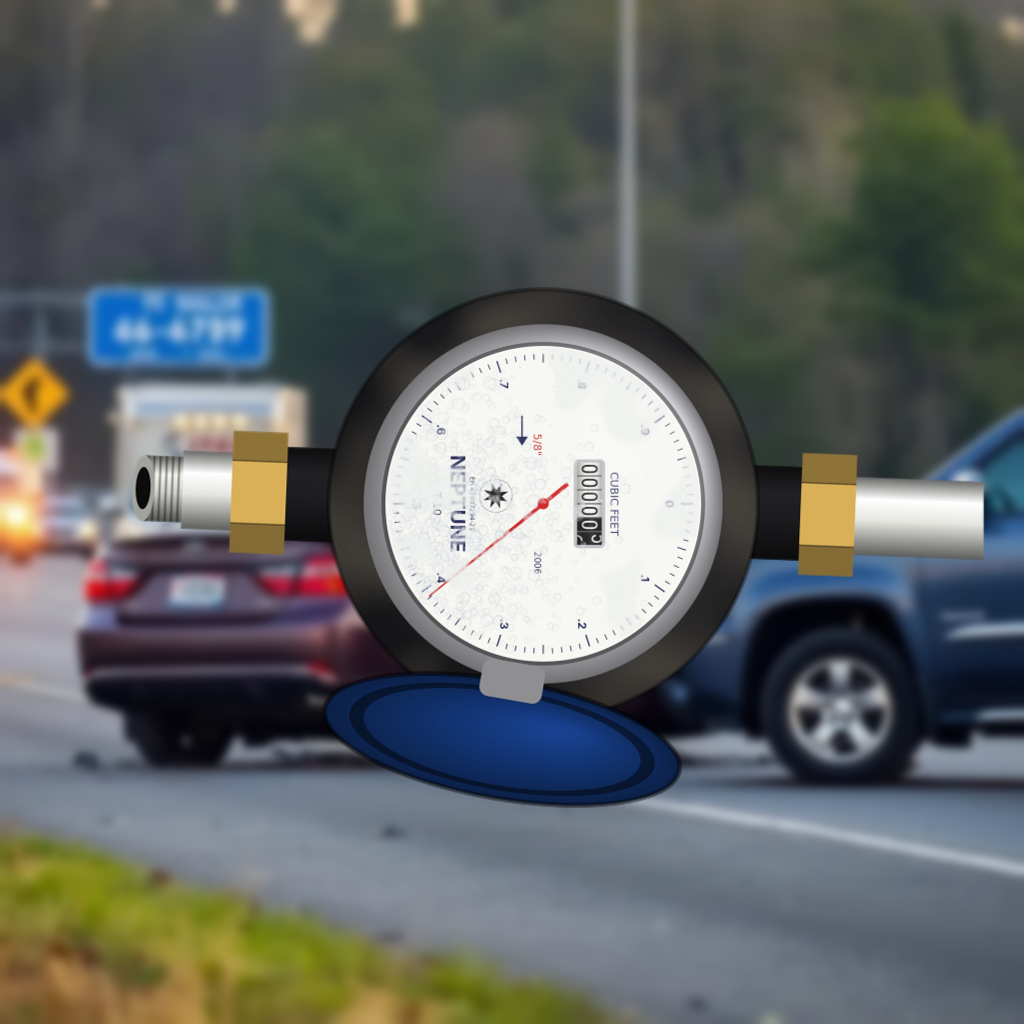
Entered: 5.39,ft³
